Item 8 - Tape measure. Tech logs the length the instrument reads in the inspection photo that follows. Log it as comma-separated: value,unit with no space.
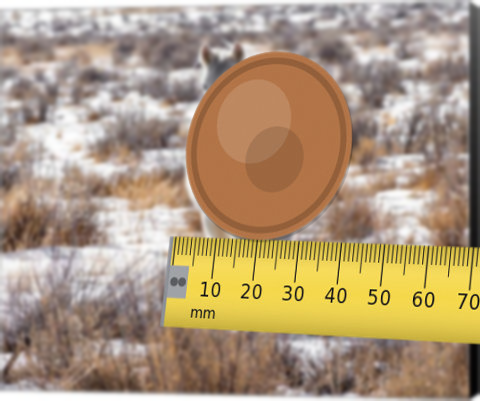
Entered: 40,mm
